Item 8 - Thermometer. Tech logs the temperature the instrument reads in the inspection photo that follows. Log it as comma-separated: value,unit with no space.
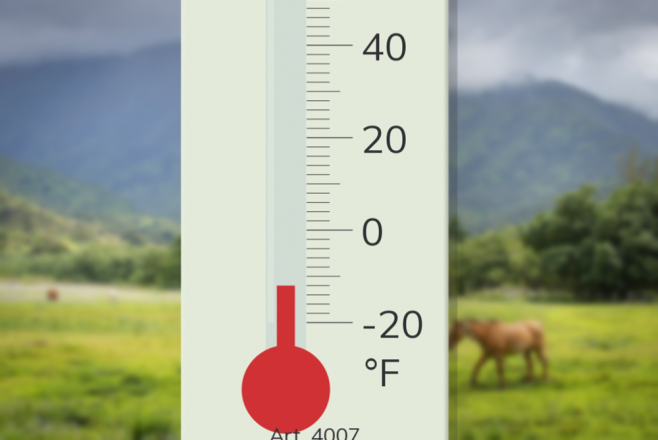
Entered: -12,°F
